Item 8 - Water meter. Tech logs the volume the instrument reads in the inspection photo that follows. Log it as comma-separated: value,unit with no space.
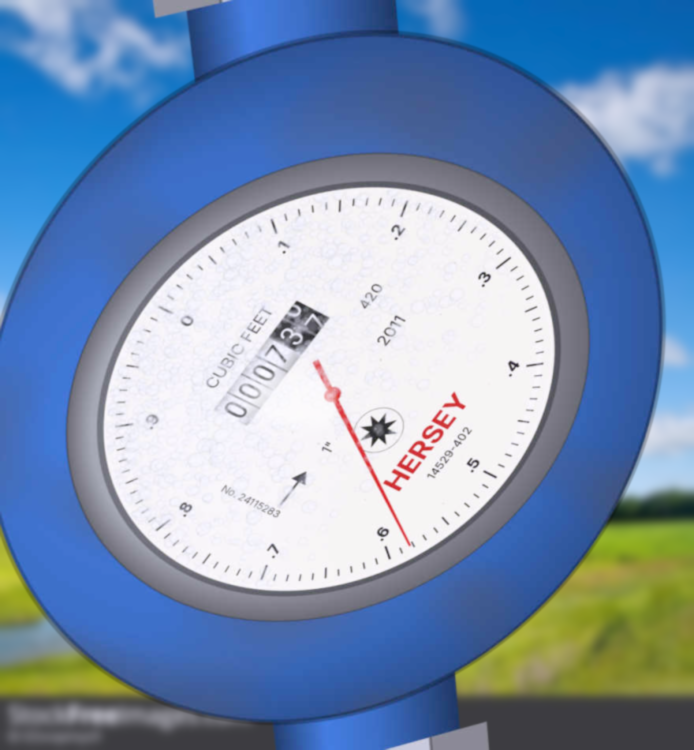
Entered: 736.58,ft³
